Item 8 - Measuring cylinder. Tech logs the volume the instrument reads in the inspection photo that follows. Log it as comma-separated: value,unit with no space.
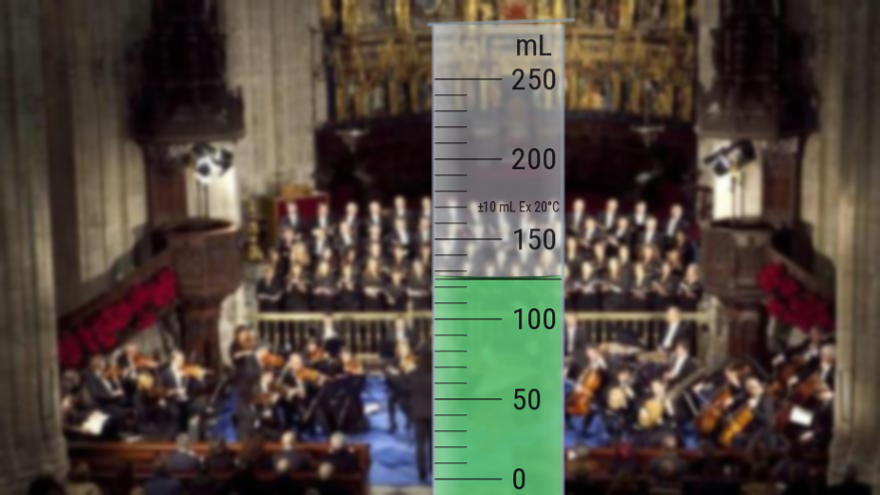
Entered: 125,mL
